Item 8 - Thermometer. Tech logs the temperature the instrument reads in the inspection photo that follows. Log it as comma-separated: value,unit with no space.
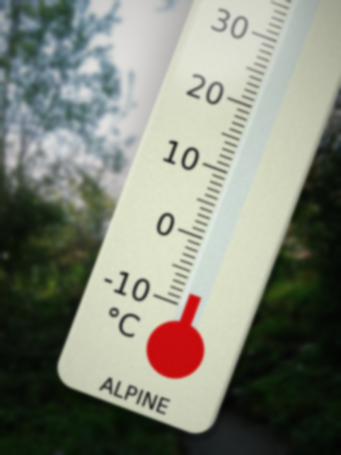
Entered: -8,°C
